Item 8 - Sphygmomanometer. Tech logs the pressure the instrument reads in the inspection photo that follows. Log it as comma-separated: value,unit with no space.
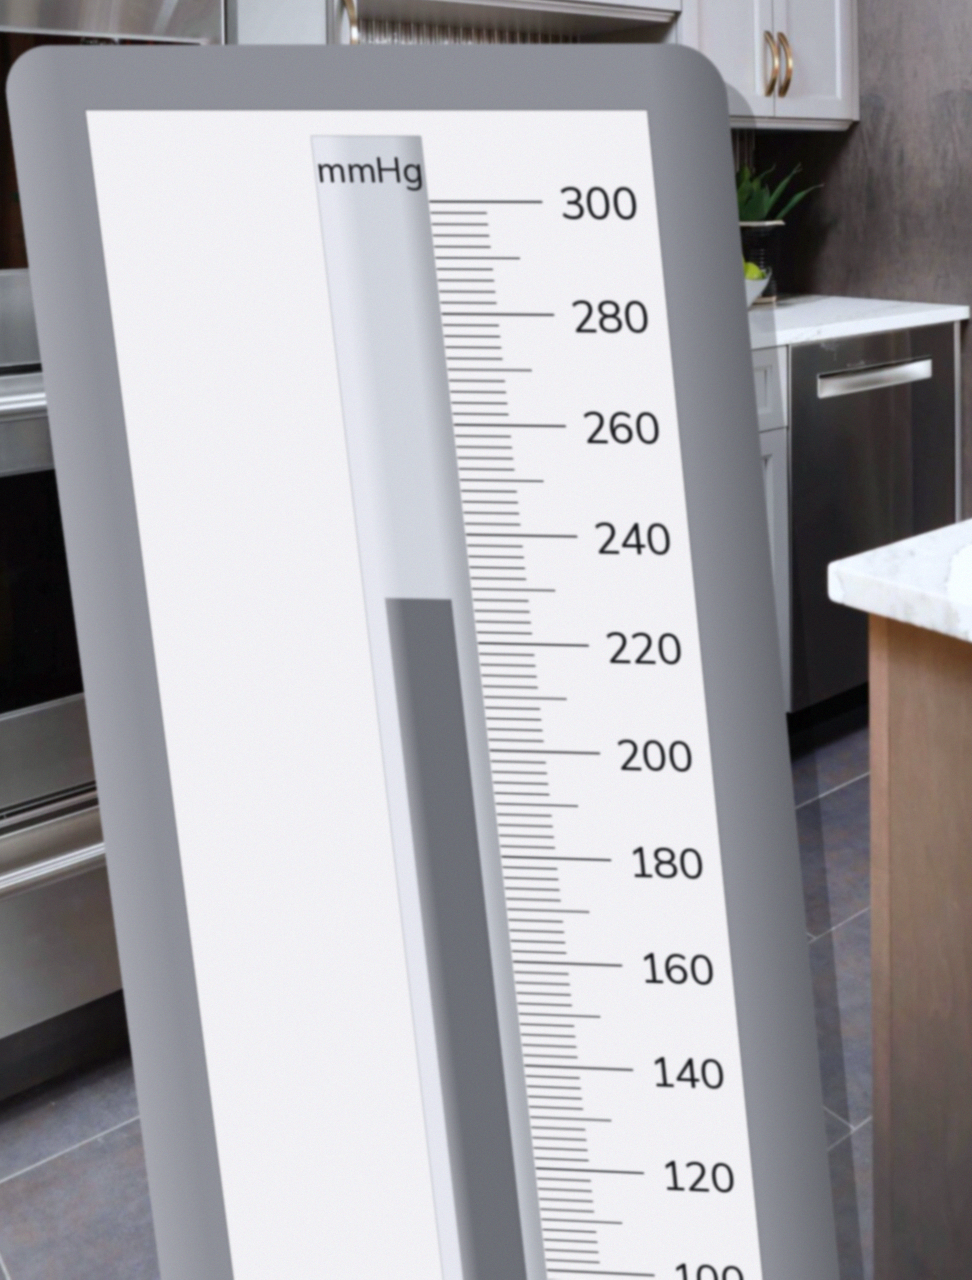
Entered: 228,mmHg
